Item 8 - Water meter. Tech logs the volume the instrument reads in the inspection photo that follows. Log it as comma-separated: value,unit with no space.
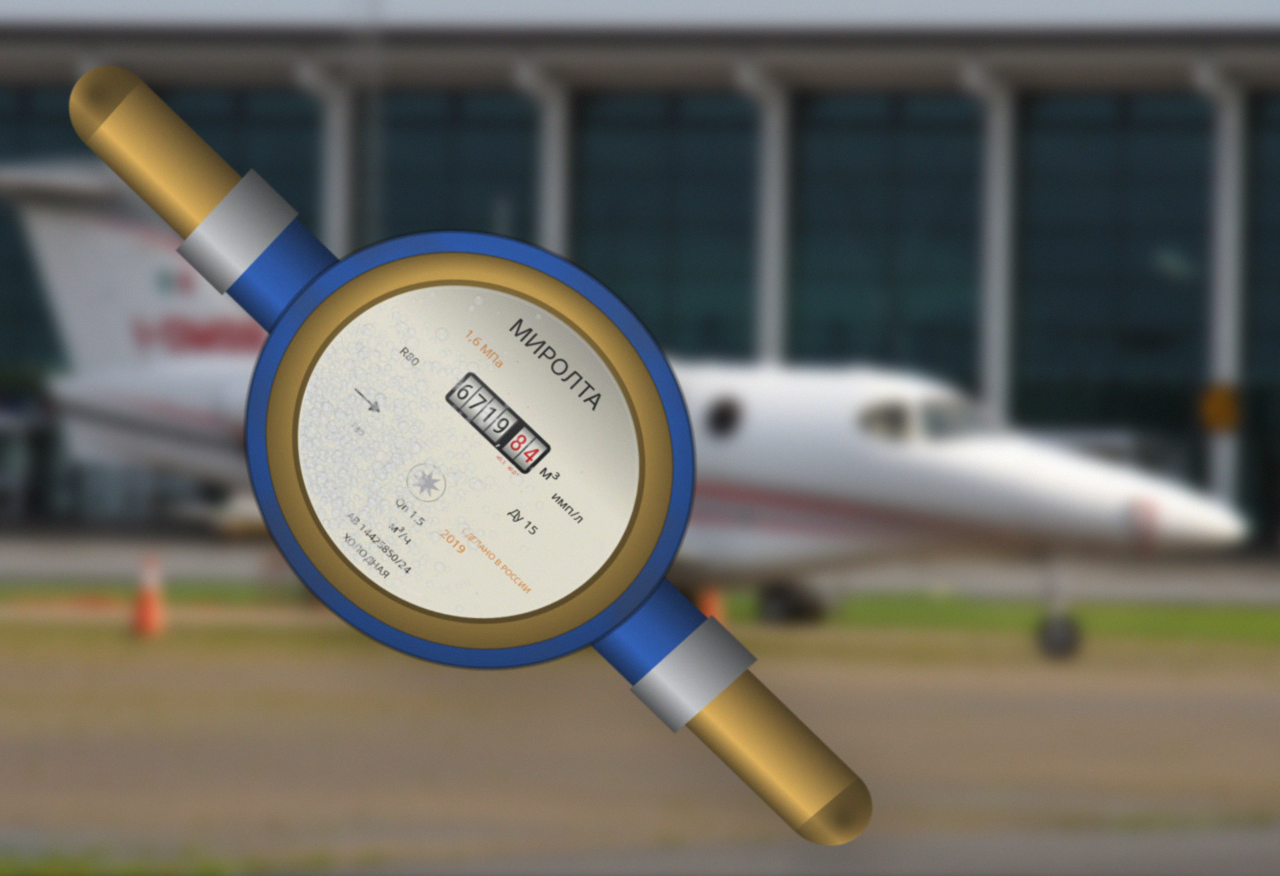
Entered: 6719.84,m³
